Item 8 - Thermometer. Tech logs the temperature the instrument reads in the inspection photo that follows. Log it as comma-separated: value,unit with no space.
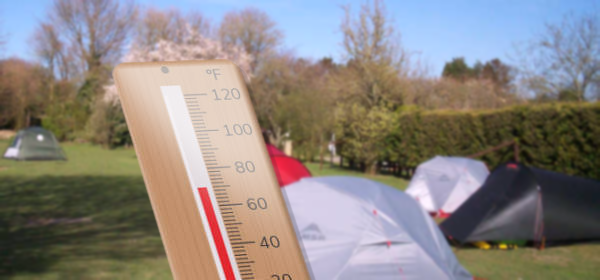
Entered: 70,°F
